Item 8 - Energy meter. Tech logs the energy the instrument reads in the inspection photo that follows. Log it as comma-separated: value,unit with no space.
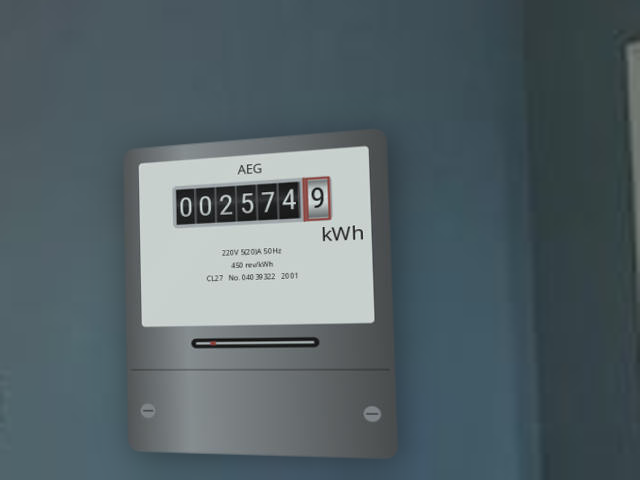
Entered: 2574.9,kWh
